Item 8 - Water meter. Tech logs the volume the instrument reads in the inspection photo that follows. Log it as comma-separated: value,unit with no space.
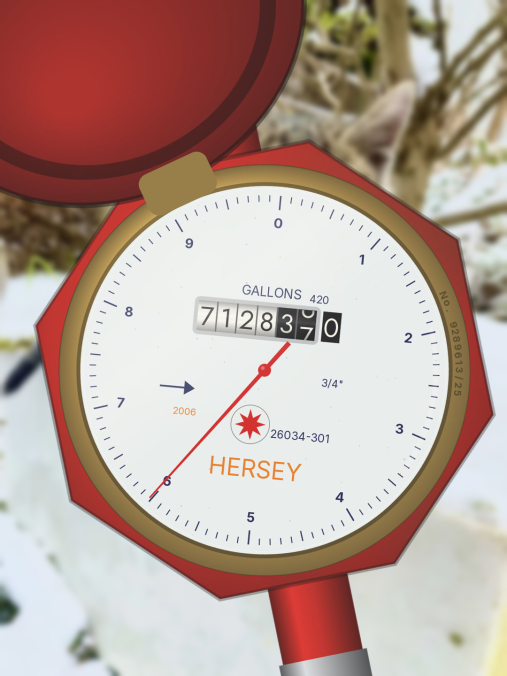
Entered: 7128366.0,gal
